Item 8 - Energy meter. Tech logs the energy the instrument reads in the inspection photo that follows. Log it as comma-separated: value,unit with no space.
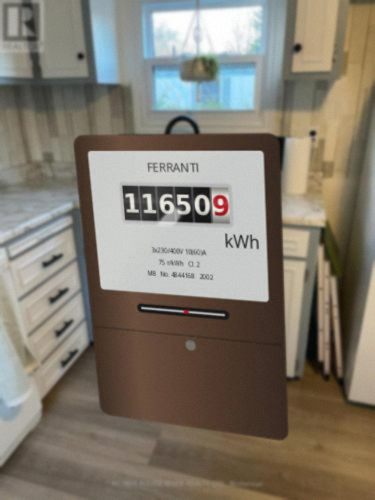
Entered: 11650.9,kWh
